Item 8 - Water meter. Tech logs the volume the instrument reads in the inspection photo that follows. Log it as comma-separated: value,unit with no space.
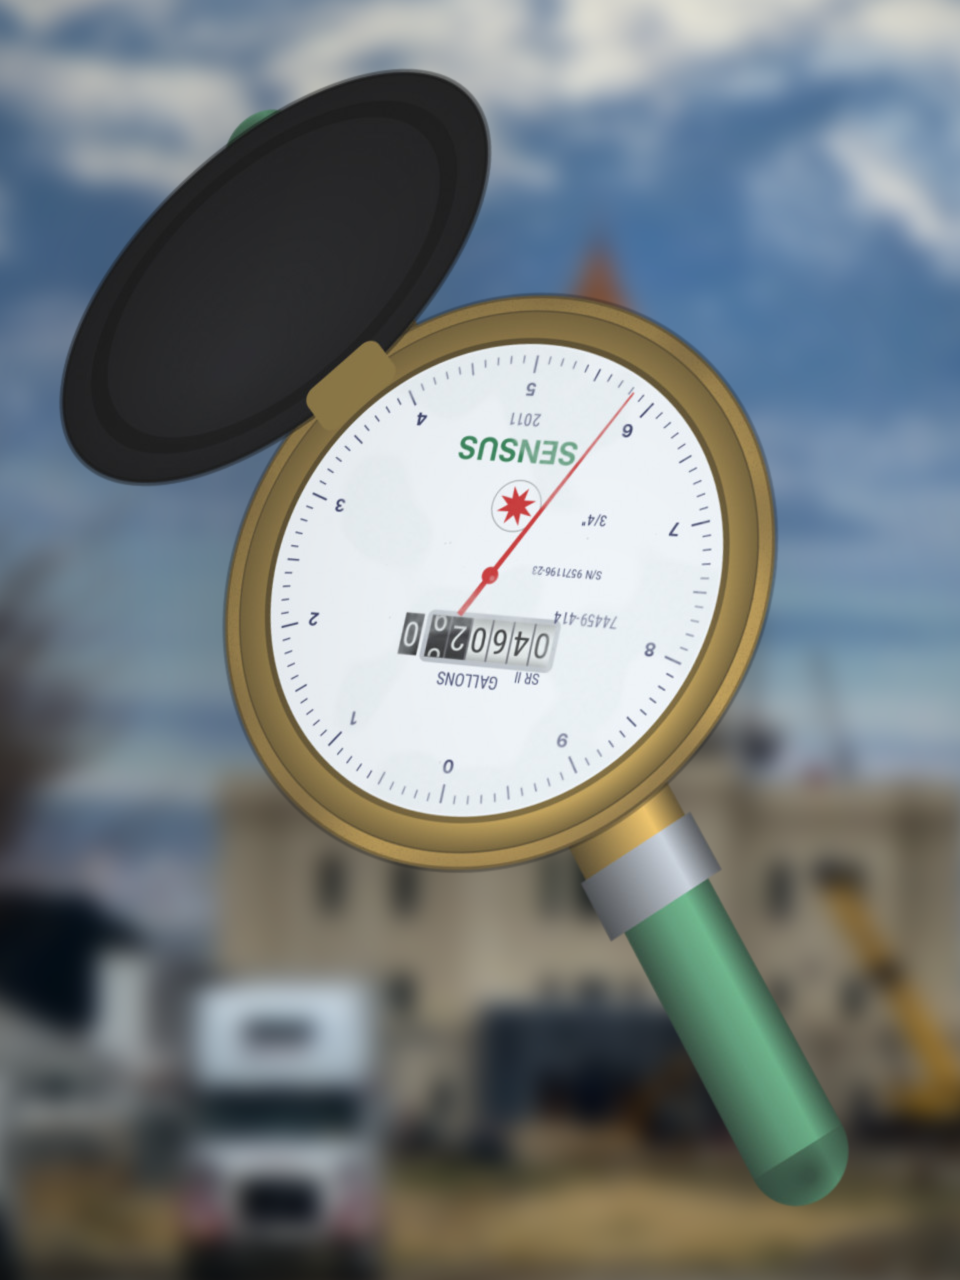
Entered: 460285.8,gal
